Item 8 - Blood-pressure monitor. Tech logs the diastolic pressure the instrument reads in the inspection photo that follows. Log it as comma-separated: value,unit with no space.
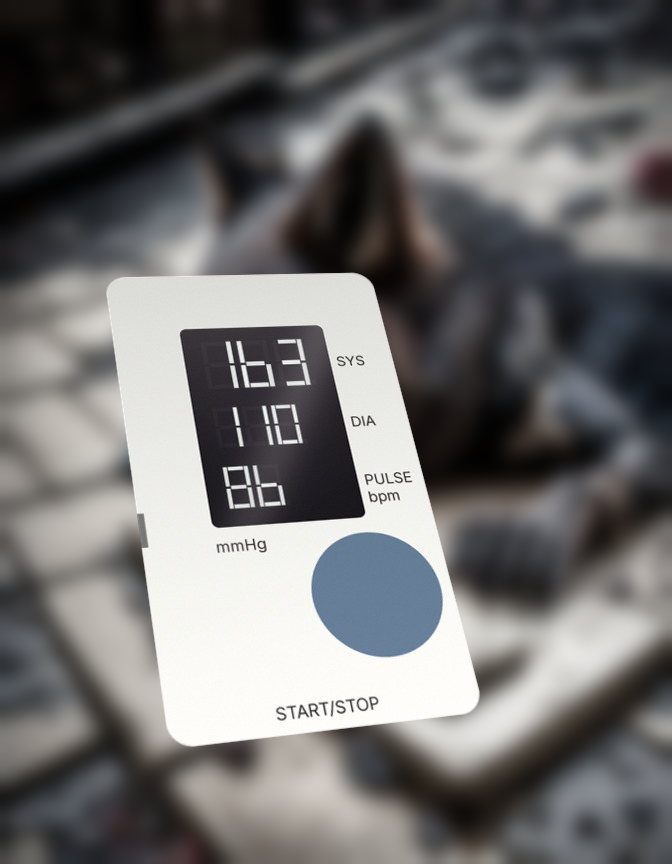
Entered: 110,mmHg
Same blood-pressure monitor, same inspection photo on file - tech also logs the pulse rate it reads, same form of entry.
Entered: 86,bpm
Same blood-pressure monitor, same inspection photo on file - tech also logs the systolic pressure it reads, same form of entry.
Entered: 163,mmHg
